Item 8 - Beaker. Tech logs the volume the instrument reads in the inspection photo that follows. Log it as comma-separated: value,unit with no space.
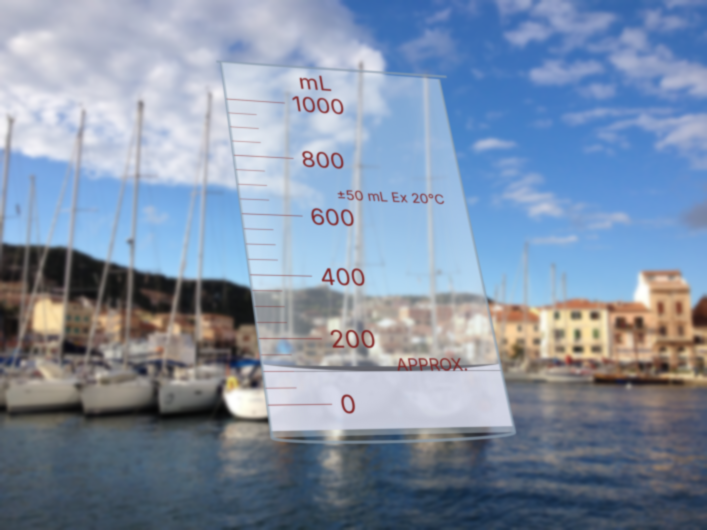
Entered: 100,mL
